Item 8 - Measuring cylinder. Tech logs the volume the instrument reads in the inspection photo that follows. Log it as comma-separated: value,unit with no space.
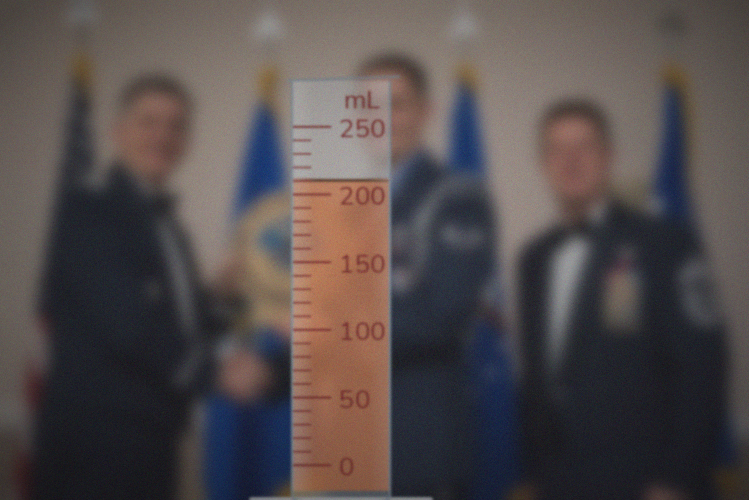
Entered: 210,mL
